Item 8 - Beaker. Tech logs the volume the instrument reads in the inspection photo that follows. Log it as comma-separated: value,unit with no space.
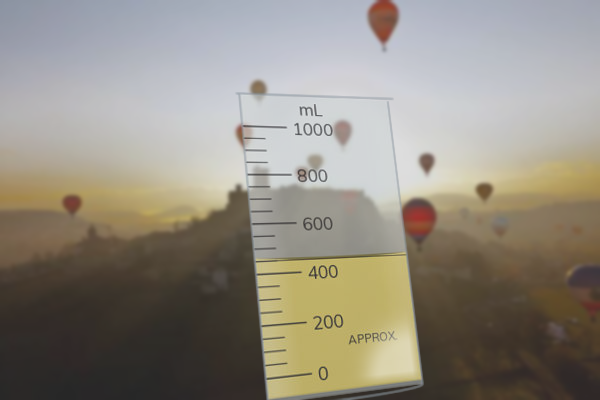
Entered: 450,mL
